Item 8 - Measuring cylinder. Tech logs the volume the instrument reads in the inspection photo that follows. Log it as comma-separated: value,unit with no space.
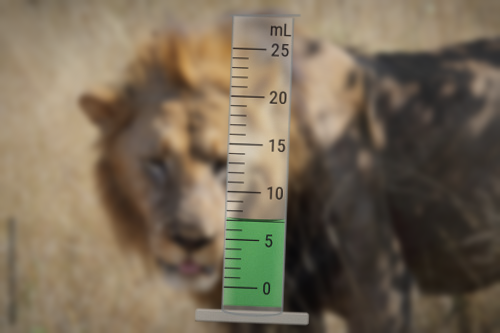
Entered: 7,mL
